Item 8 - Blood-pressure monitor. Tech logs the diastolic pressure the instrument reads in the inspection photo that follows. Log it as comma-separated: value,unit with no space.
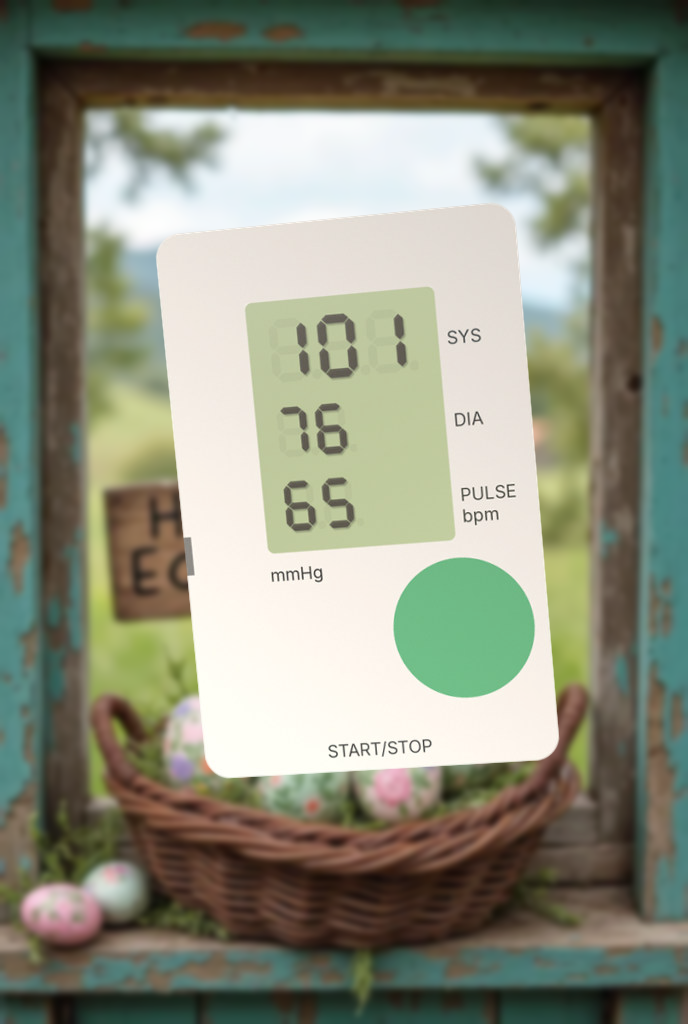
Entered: 76,mmHg
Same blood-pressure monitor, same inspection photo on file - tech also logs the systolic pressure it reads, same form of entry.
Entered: 101,mmHg
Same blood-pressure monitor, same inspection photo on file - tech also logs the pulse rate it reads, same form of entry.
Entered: 65,bpm
